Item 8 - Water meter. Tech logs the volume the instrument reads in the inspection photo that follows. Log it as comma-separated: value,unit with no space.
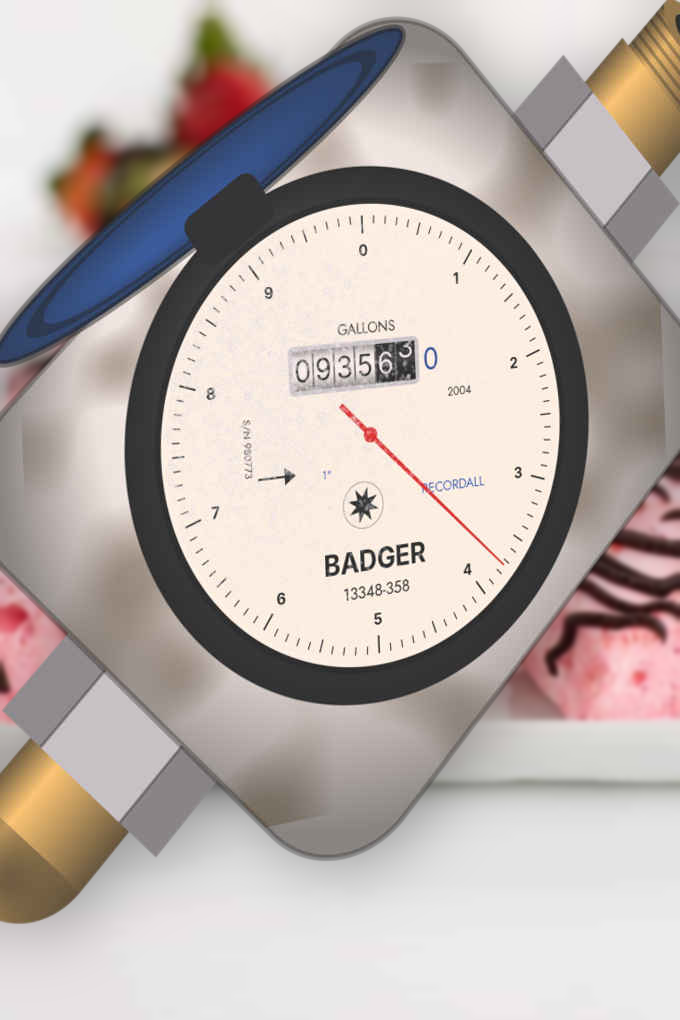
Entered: 935633.7,gal
